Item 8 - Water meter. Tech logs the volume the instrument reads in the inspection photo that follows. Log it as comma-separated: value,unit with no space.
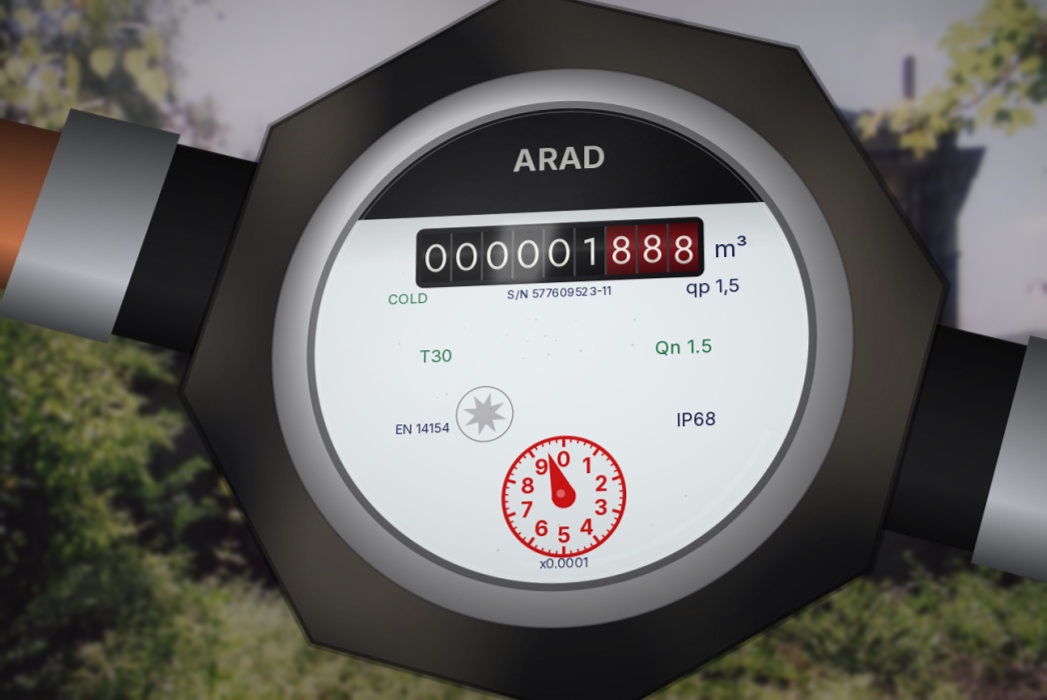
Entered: 1.8879,m³
